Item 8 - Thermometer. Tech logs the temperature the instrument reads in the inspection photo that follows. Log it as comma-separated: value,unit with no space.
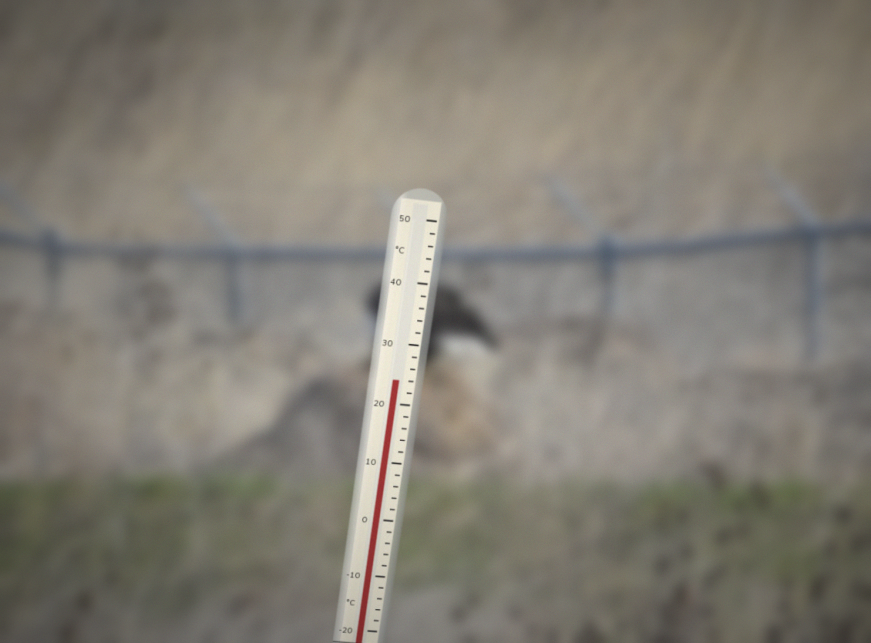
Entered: 24,°C
